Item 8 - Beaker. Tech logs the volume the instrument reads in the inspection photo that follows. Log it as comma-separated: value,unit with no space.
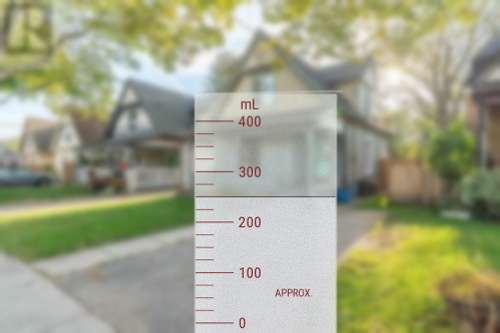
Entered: 250,mL
